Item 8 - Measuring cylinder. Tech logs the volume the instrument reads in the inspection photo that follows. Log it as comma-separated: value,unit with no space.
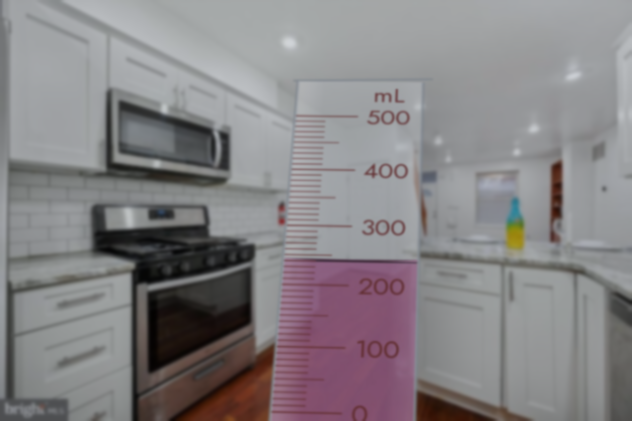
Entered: 240,mL
